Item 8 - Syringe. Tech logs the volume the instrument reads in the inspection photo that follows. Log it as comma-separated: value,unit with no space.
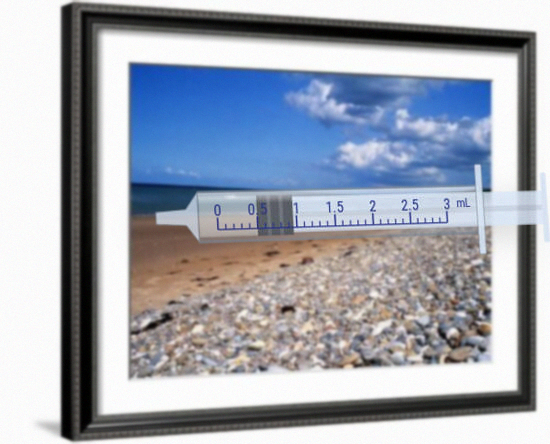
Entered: 0.5,mL
